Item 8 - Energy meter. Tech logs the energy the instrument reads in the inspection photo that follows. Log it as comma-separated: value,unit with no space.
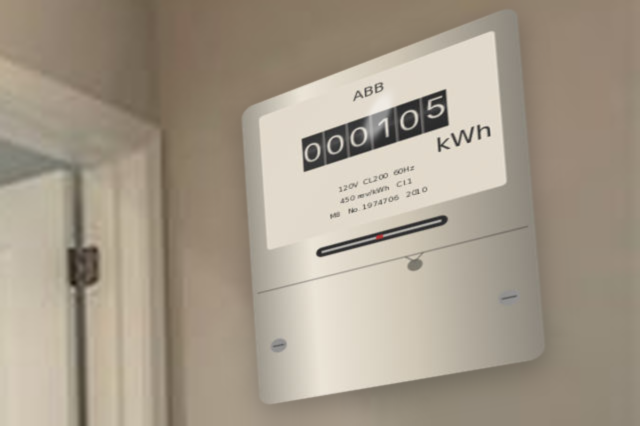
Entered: 105,kWh
